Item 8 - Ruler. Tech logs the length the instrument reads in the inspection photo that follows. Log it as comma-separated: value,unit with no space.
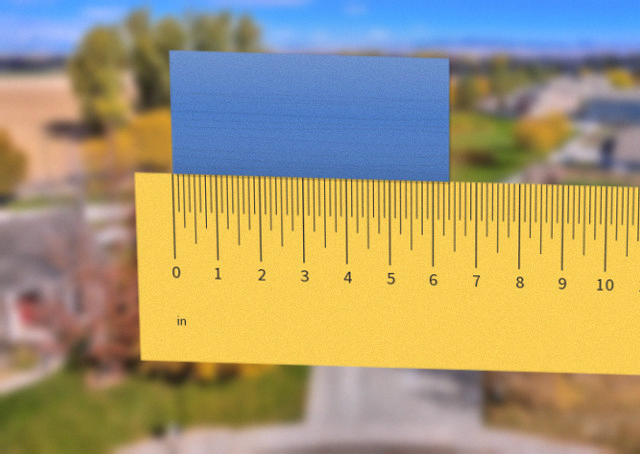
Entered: 6.375,in
